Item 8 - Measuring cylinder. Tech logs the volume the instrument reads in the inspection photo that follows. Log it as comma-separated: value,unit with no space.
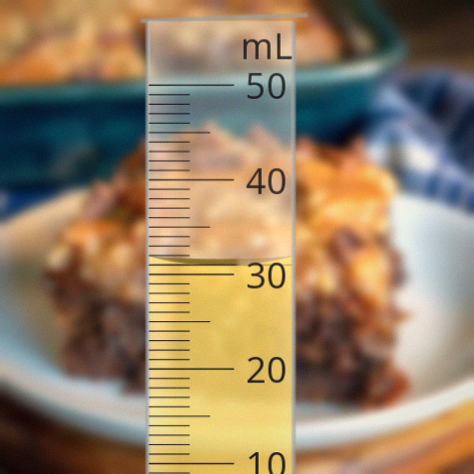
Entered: 31,mL
